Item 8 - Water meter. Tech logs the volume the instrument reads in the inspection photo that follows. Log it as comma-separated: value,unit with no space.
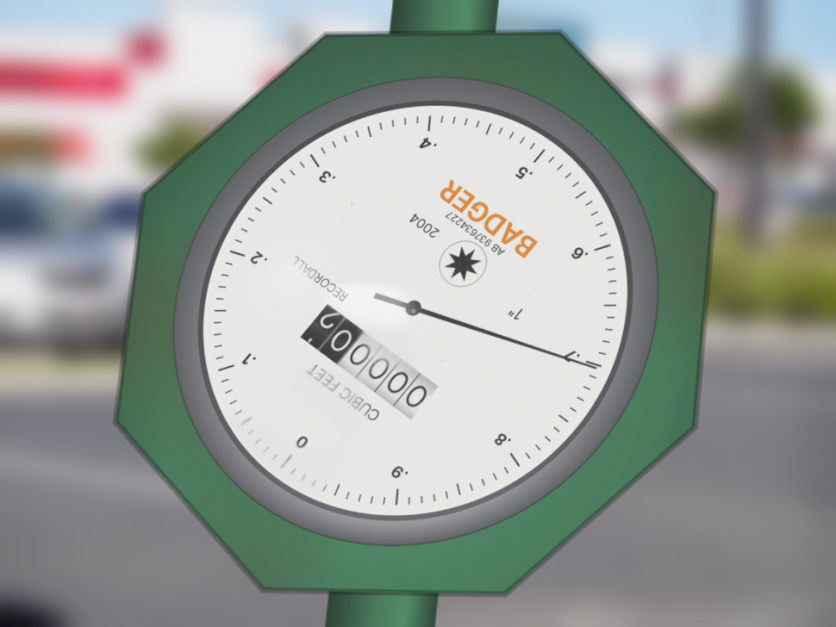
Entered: 1.70,ft³
